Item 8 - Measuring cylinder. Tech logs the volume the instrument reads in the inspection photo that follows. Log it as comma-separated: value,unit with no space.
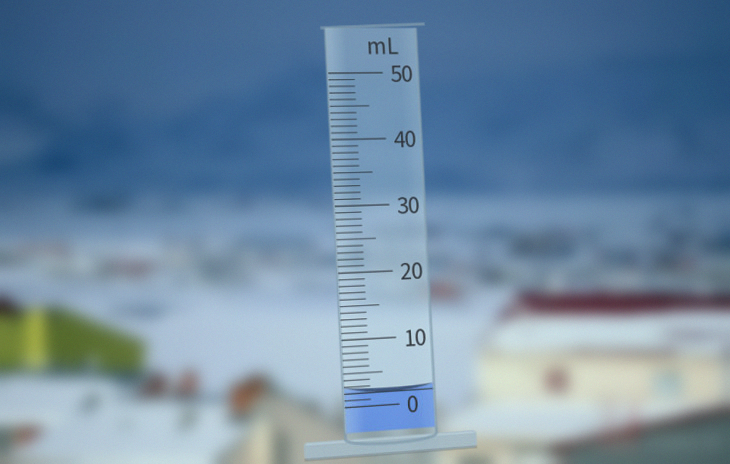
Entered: 2,mL
